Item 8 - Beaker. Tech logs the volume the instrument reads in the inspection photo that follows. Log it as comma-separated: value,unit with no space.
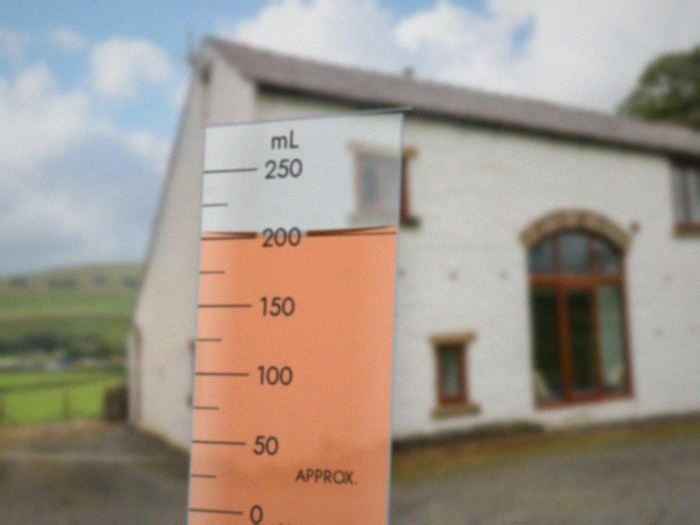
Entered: 200,mL
